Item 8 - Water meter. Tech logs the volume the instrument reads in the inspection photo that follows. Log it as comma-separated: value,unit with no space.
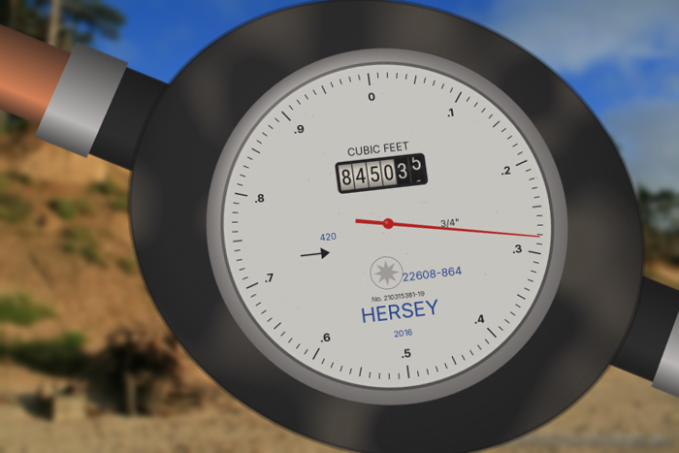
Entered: 845035.28,ft³
